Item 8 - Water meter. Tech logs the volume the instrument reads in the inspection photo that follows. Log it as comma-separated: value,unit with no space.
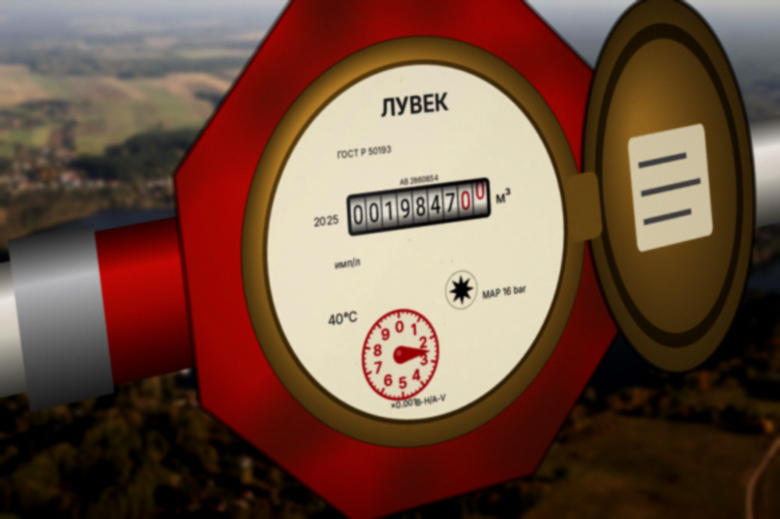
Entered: 19847.002,m³
